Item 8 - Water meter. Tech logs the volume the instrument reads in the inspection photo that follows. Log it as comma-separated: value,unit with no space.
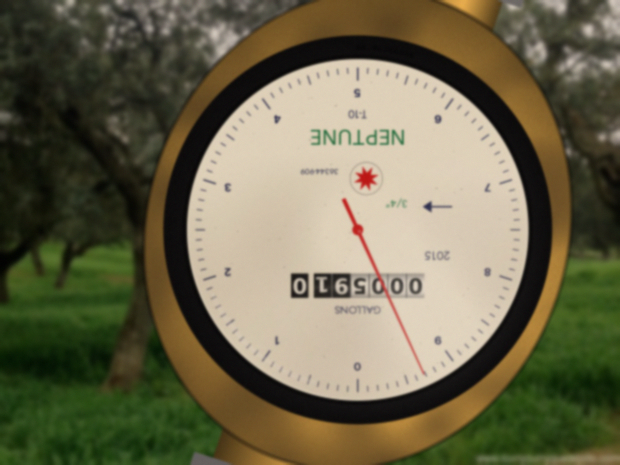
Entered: 5909.3,gal
